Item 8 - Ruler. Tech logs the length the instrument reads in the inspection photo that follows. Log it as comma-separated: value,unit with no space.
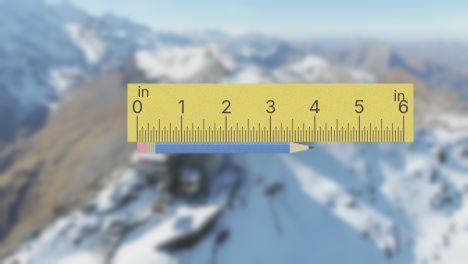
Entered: 4,in
